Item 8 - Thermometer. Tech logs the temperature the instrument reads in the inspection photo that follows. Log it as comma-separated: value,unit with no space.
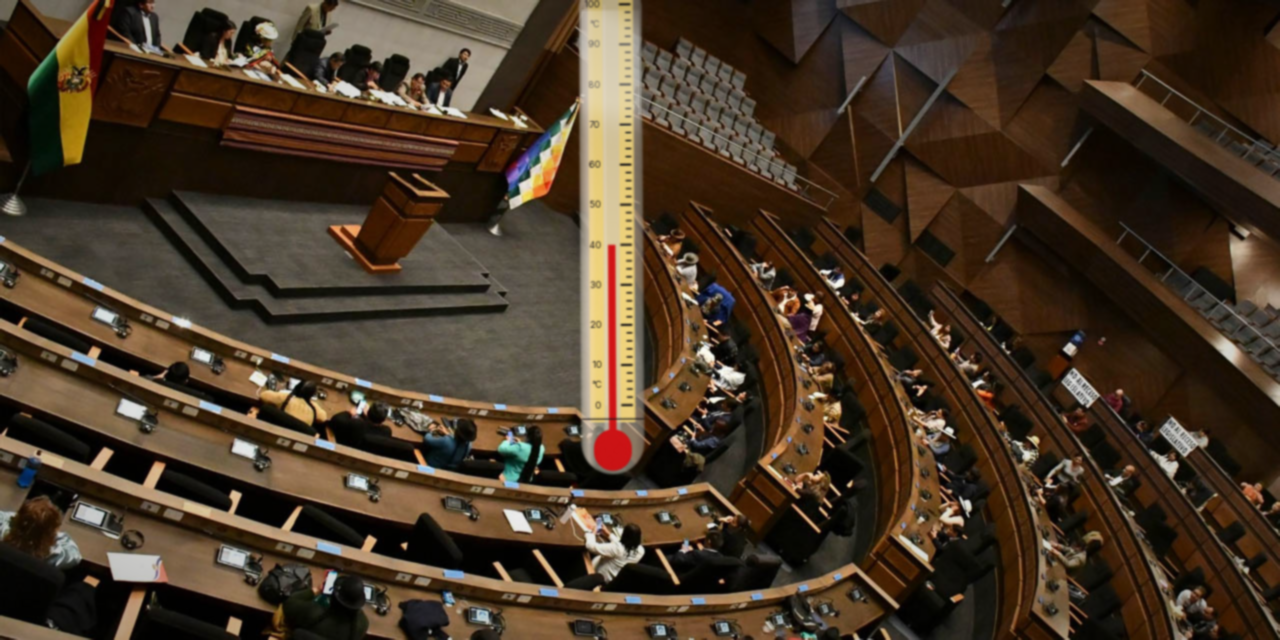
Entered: 40,°C
